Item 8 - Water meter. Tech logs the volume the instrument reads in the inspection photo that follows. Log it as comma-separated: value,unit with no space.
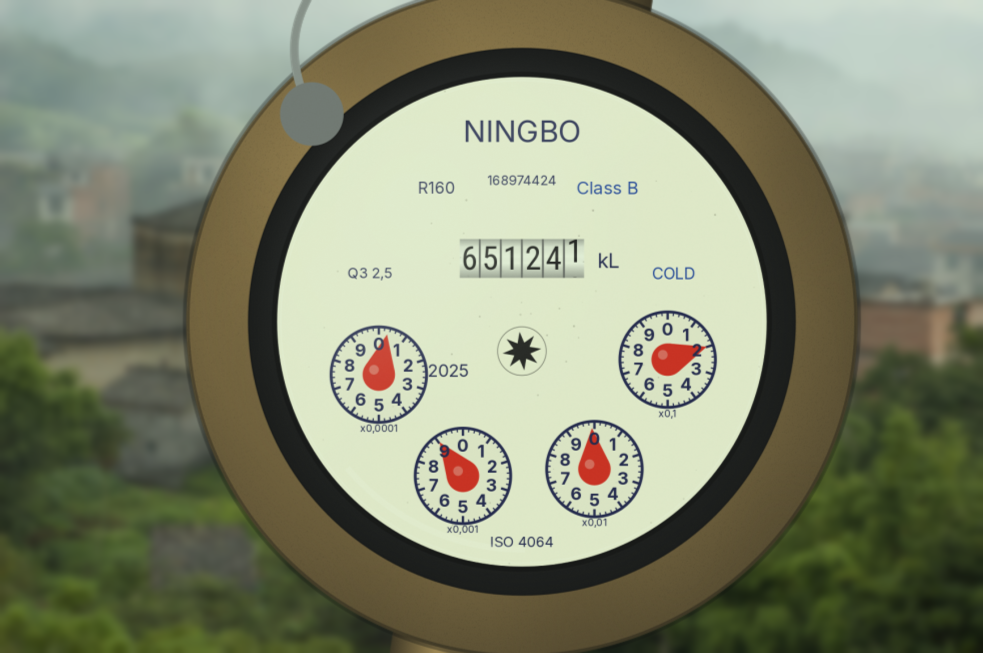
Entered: 651241.1990,kL
